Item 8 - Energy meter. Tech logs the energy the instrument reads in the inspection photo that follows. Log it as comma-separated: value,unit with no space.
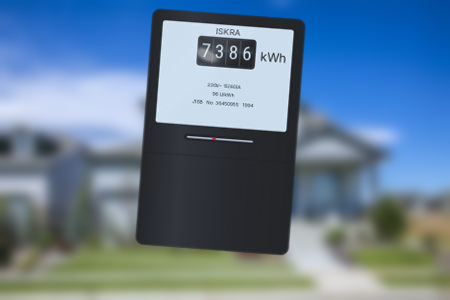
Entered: 7386,kWh
